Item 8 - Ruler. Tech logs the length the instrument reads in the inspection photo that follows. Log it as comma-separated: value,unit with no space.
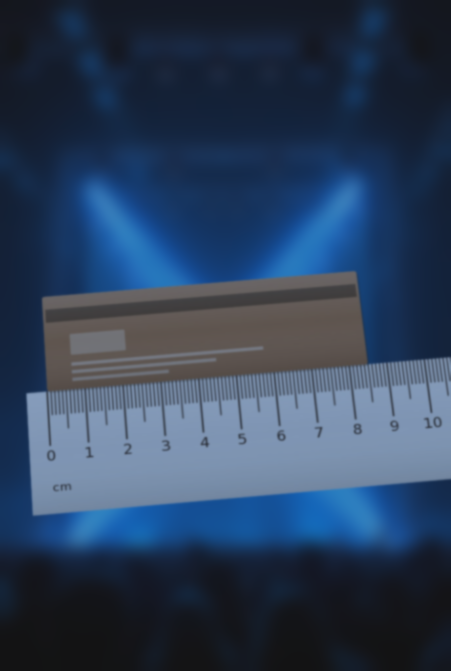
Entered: 8.5,cm
